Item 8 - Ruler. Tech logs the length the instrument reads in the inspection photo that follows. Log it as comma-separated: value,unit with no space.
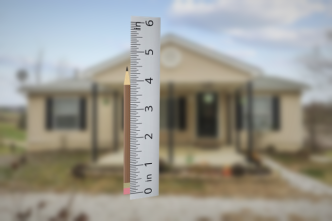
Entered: 4.5,in
